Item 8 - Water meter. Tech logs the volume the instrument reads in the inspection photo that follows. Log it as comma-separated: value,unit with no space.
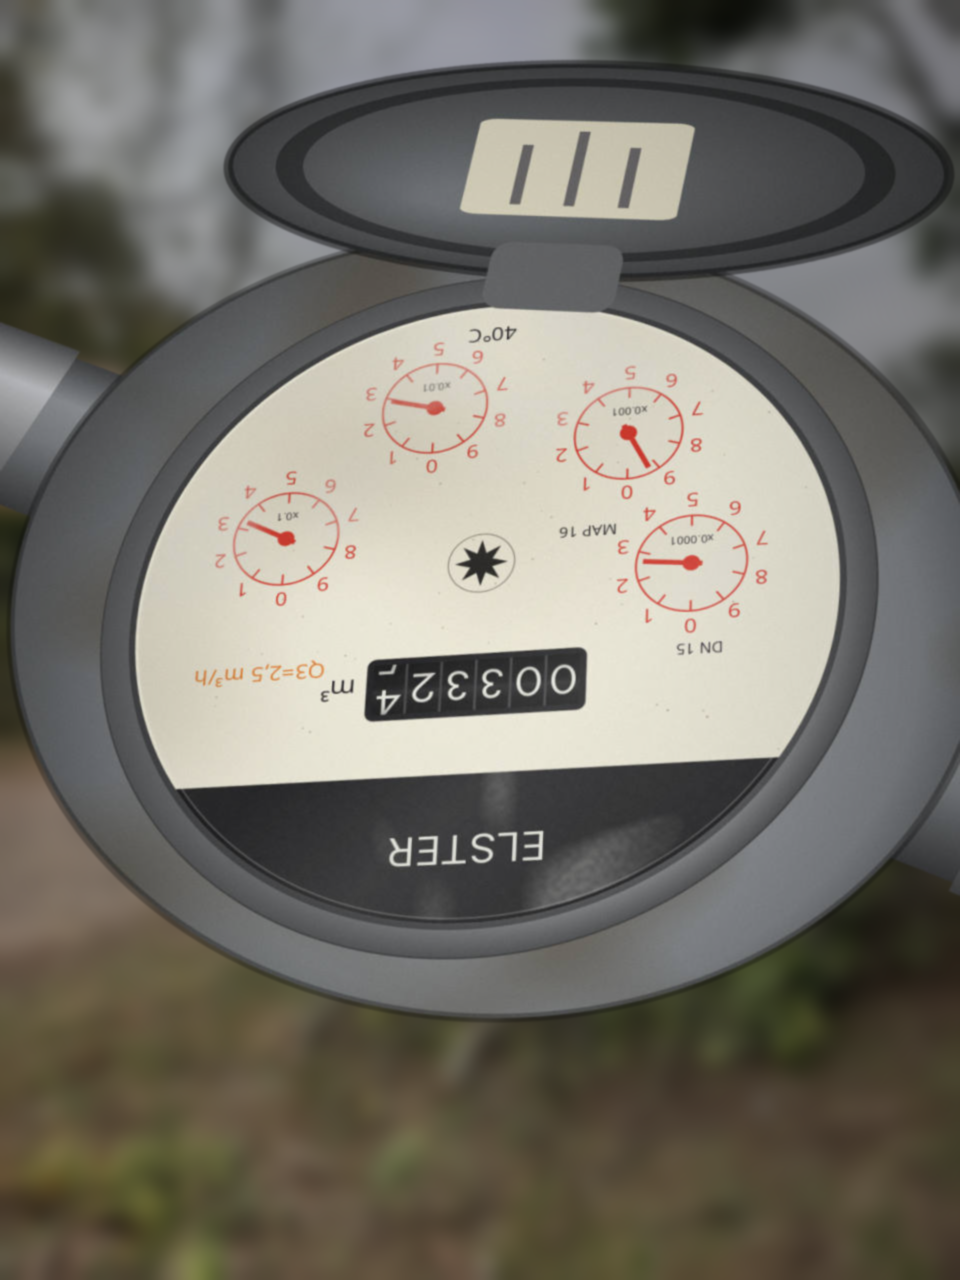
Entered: 3324.3292,m³
